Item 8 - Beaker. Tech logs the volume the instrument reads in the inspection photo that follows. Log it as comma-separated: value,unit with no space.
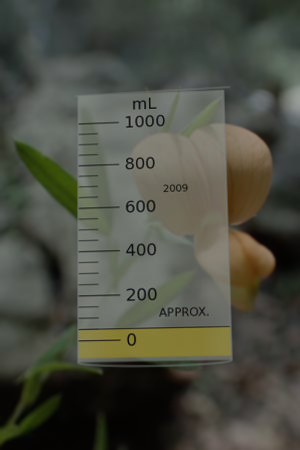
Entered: 50,mL
